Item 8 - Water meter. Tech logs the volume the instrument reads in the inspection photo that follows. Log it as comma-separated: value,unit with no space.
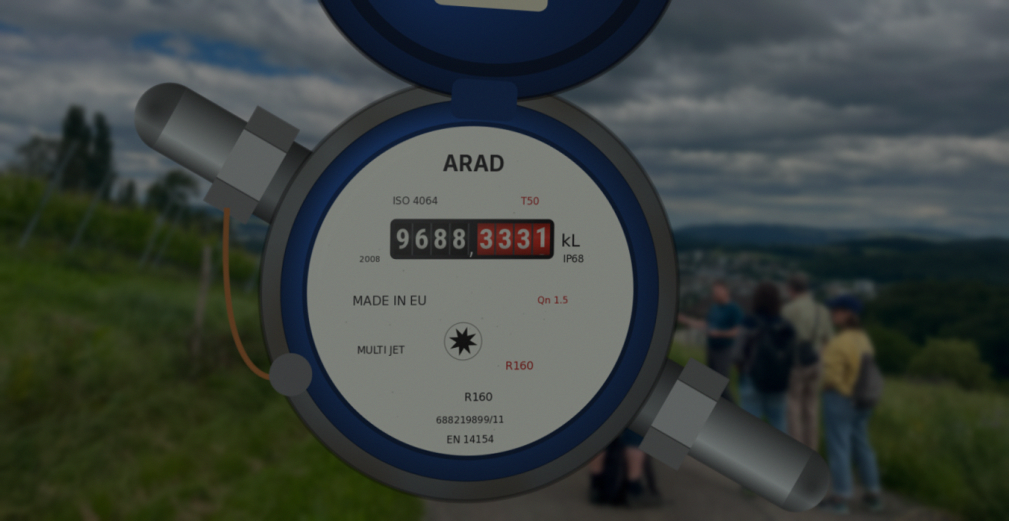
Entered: 9688.3331,kL
